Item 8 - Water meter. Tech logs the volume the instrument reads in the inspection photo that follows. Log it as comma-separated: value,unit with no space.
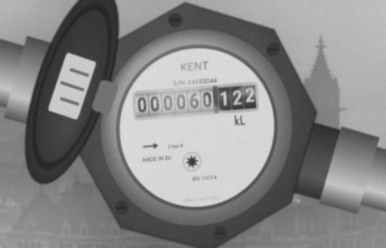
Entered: 60.122,kL
